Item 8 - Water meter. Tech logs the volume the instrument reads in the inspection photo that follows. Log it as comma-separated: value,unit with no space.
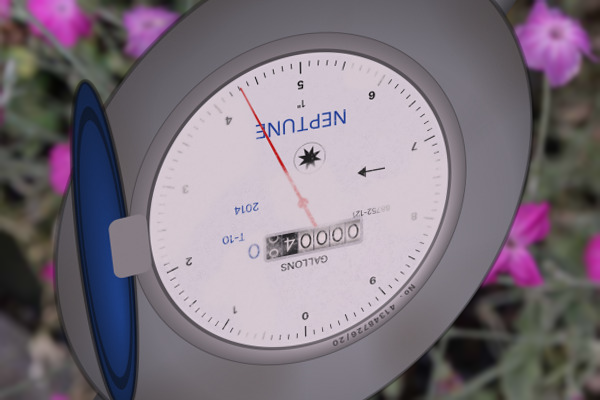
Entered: 484.3,gal
